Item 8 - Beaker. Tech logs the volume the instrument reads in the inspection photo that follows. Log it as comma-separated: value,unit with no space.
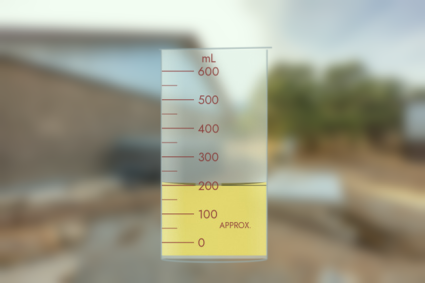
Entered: 200,mL
